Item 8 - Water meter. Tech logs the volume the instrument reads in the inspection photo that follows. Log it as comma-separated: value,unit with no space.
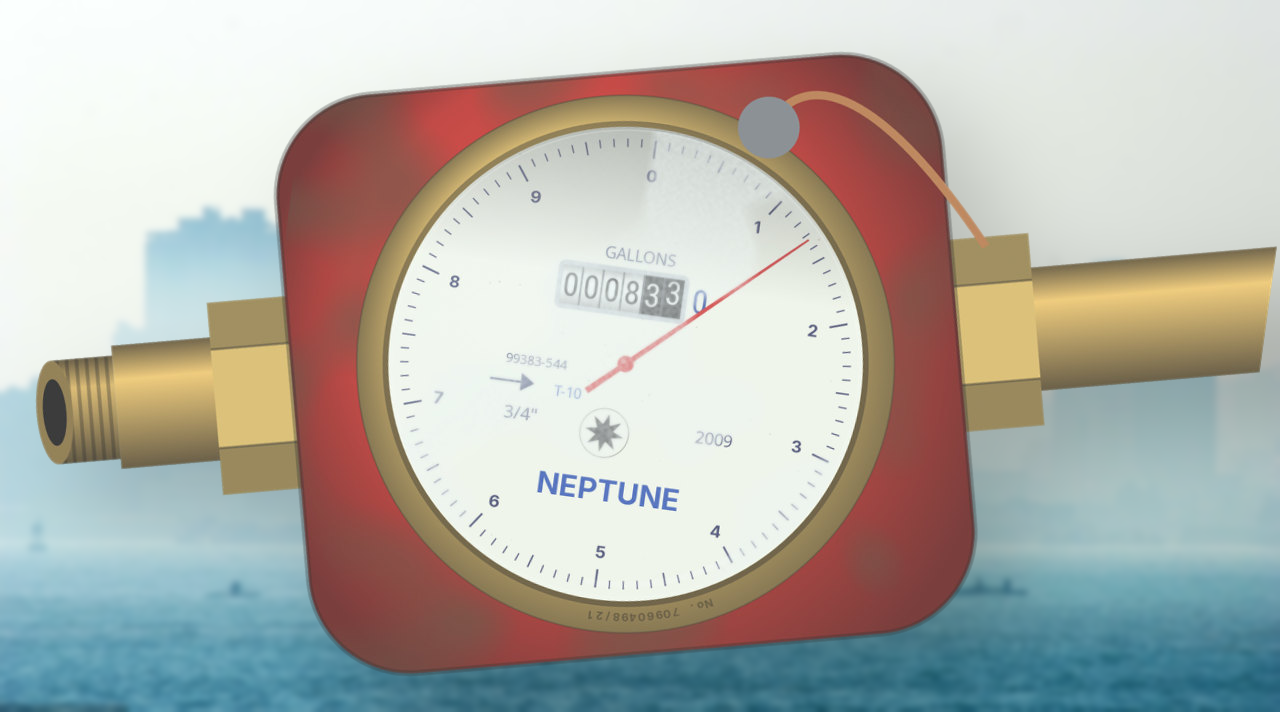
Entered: 8331.3,gal
